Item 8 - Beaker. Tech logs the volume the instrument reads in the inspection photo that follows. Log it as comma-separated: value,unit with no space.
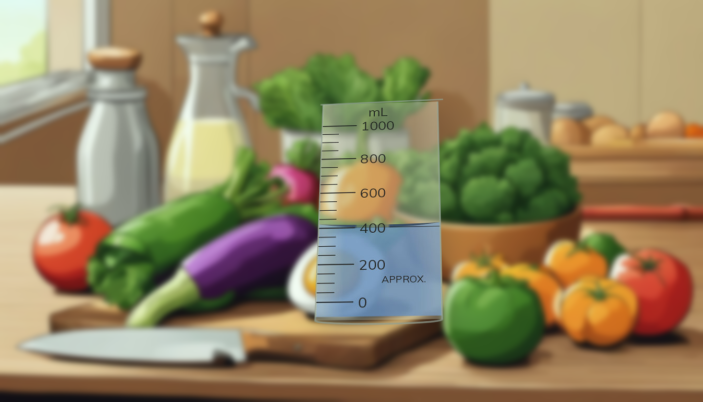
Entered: 400,mL
